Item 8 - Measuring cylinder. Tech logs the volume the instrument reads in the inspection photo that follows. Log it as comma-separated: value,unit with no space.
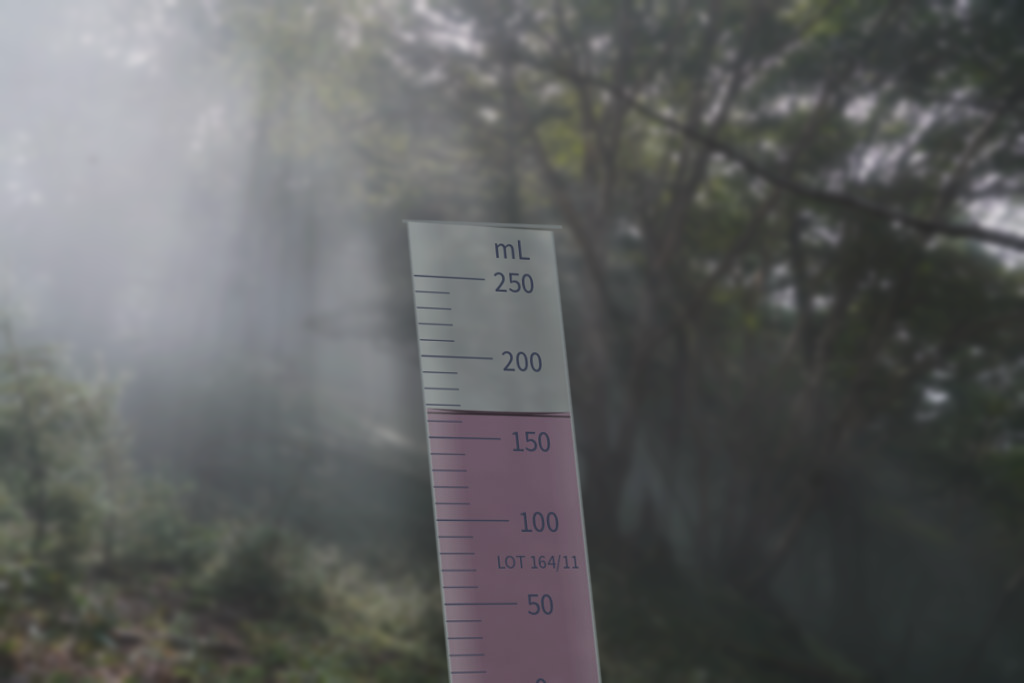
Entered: 165,mL
